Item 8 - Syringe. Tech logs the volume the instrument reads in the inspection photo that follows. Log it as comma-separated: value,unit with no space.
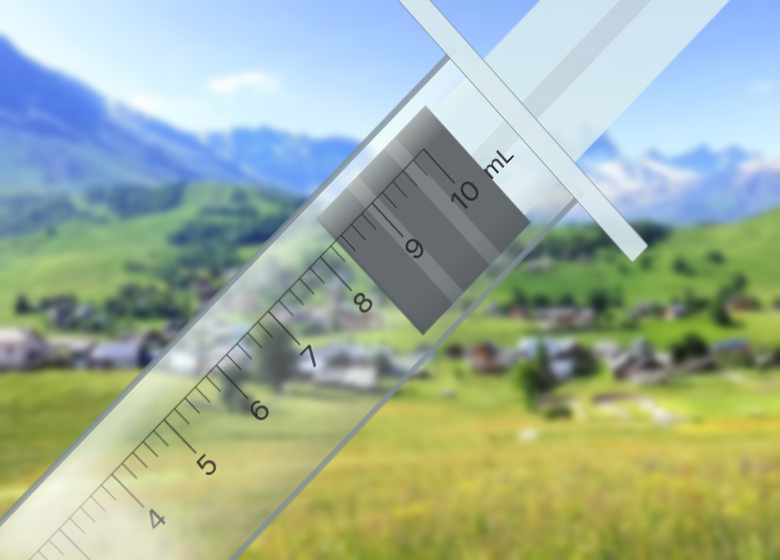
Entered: 8.3,mL
